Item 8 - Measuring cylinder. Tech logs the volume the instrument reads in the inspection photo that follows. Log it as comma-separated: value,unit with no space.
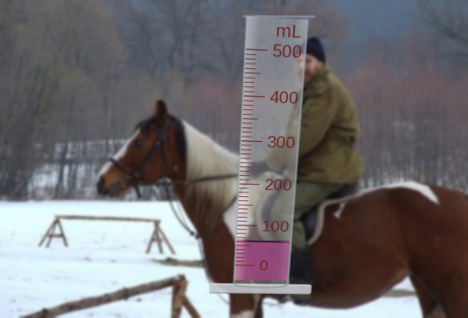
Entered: 60,mL
